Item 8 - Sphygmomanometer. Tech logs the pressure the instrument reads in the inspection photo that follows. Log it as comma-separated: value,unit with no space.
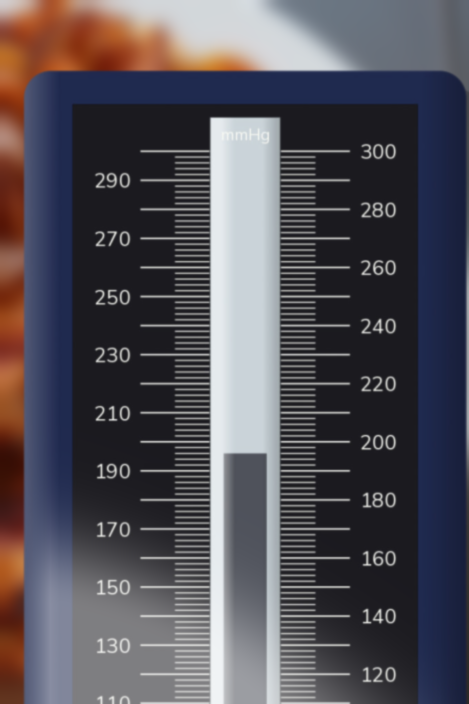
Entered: 196,mmHg
